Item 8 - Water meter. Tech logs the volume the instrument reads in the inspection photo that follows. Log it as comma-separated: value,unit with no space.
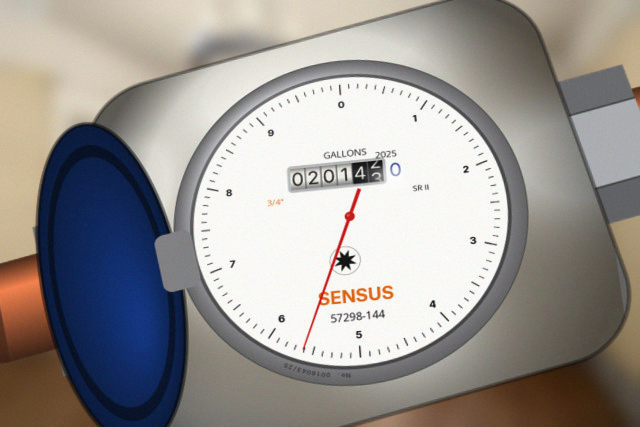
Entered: 201425.6,gal
